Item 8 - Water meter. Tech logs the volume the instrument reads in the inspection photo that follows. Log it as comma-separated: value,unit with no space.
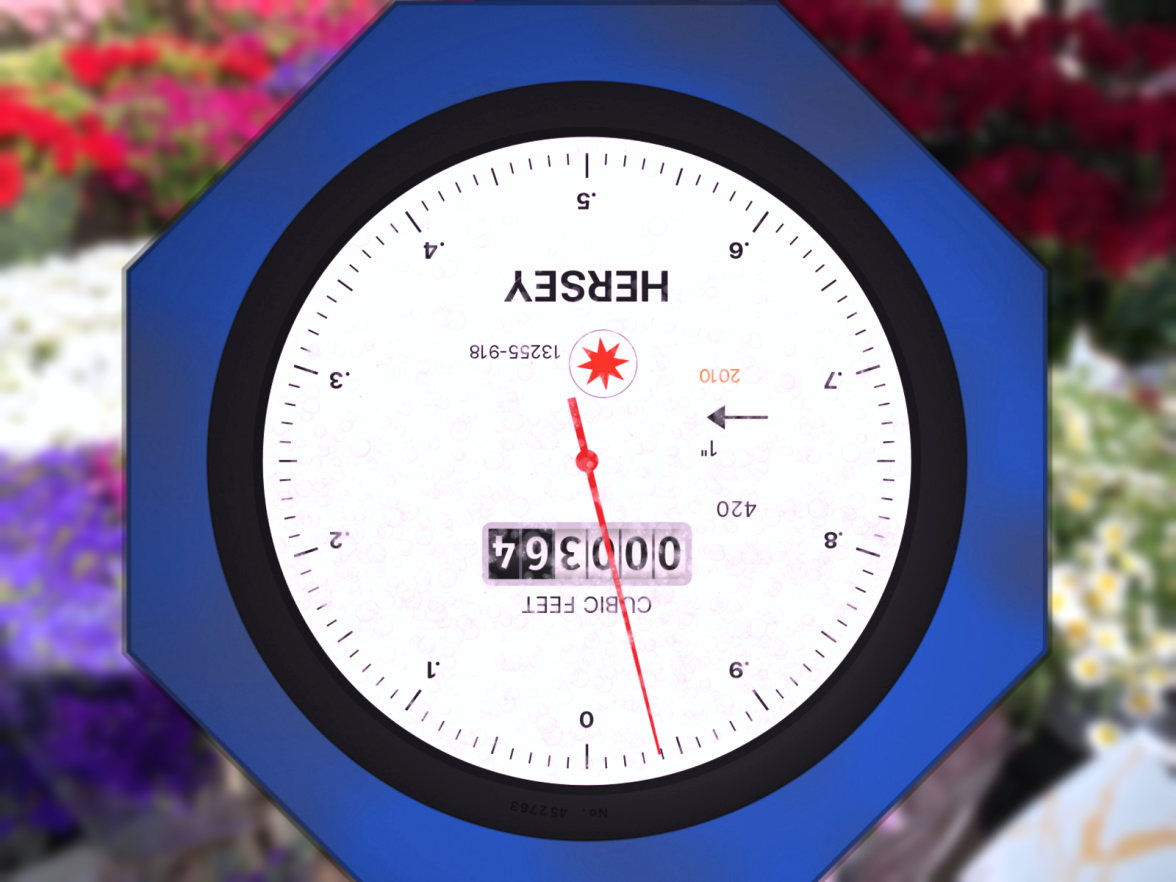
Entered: 363.96,ft³
